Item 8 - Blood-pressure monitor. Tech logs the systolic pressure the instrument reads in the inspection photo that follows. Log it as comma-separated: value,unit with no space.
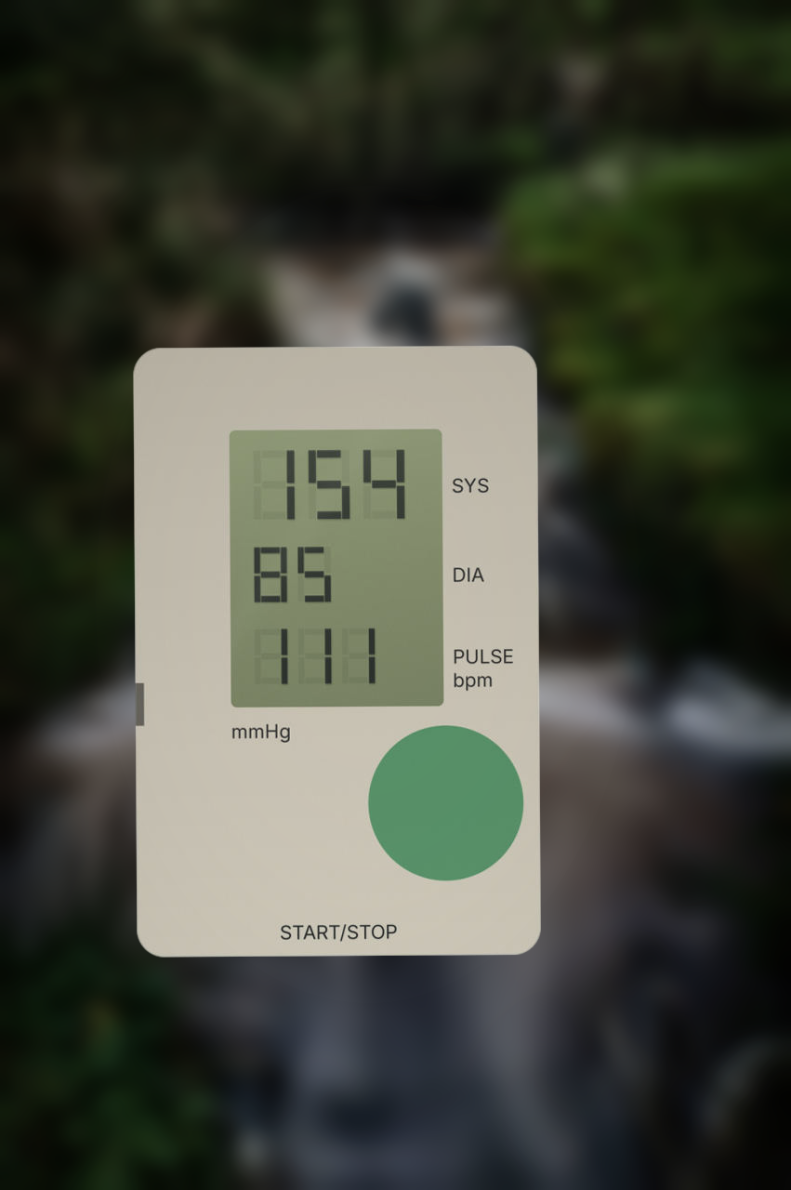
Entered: 154,mmHg
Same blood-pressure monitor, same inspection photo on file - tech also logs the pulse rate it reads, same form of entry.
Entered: 111,bpm
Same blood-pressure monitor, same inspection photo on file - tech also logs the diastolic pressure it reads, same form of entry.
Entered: 85,mmHg
